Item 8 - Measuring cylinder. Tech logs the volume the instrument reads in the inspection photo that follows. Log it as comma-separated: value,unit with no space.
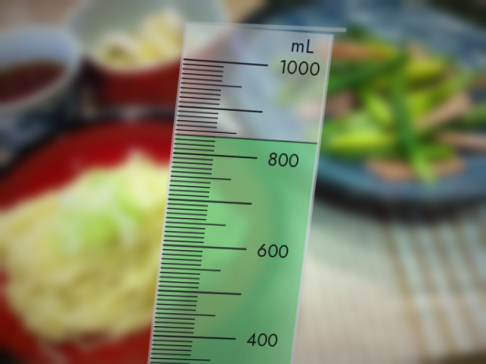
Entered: 840,mL
